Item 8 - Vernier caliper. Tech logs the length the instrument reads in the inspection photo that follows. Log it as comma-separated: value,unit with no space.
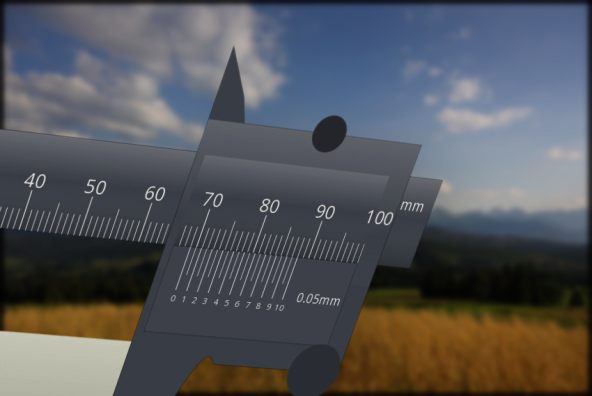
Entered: 69.0,mm
